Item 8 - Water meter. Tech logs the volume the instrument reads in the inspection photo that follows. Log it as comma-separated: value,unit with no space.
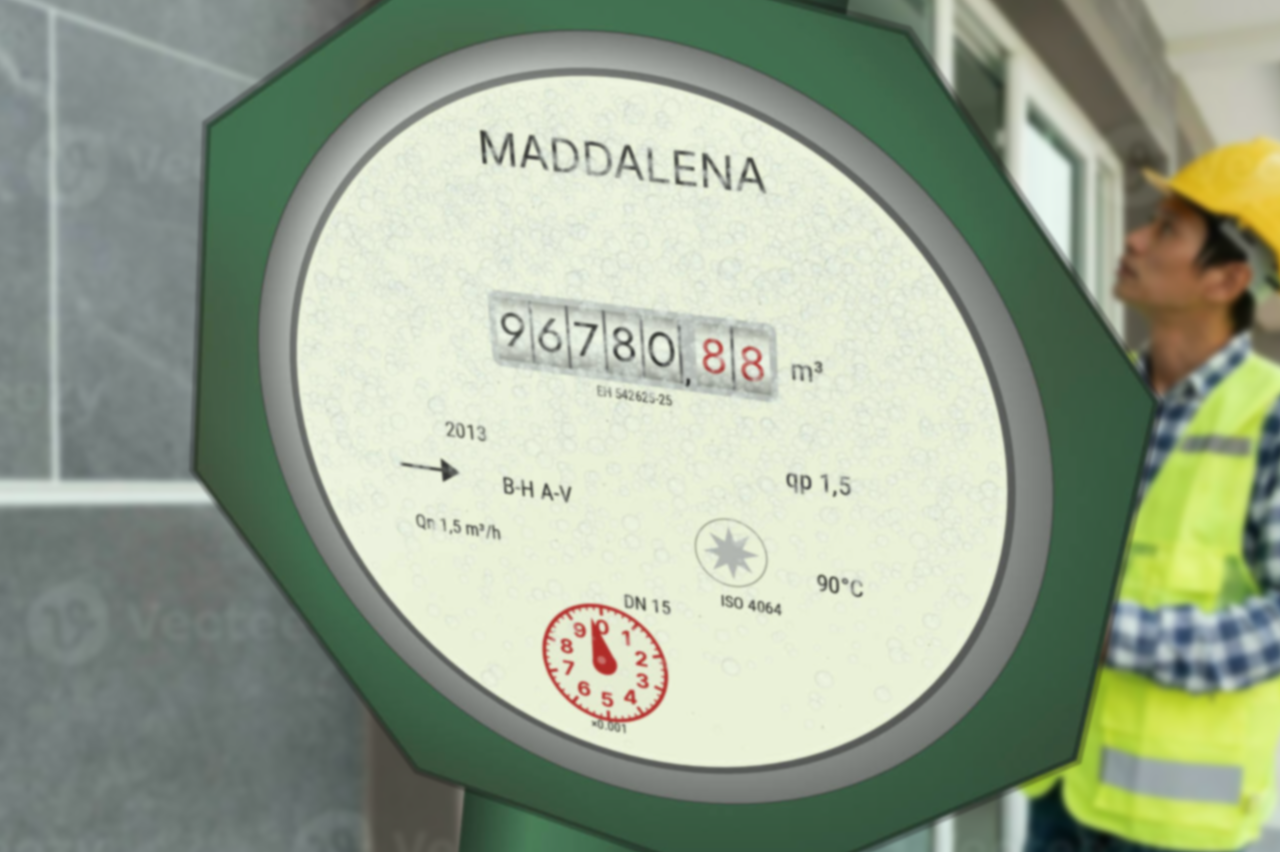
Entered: 96780.879,m³
